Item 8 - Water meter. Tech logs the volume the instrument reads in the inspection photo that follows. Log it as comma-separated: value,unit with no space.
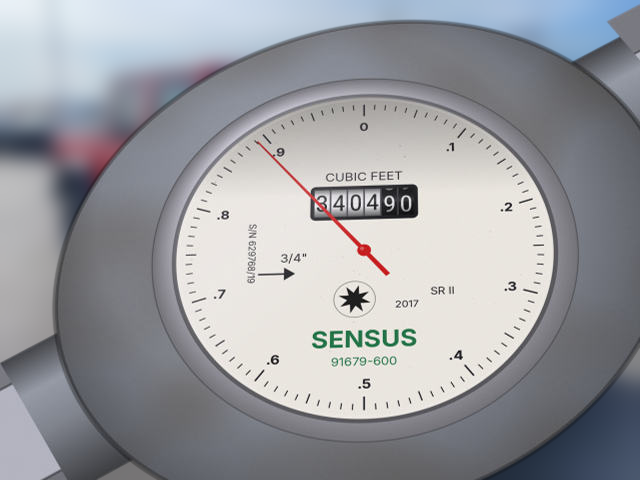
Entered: 340489.89,ft³
